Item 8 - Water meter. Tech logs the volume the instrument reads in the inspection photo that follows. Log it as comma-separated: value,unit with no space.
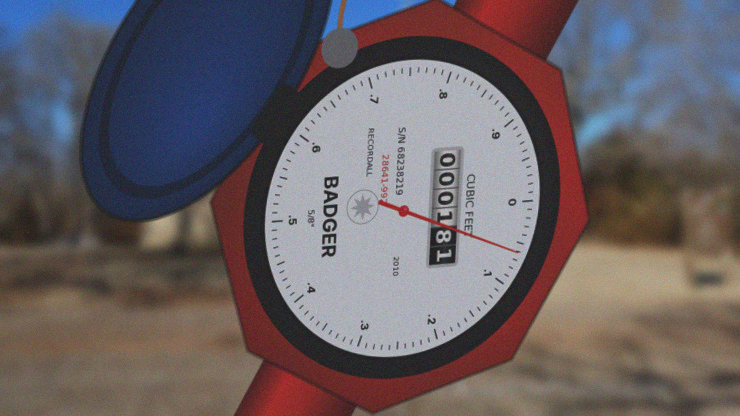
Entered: 181.06,ft³
